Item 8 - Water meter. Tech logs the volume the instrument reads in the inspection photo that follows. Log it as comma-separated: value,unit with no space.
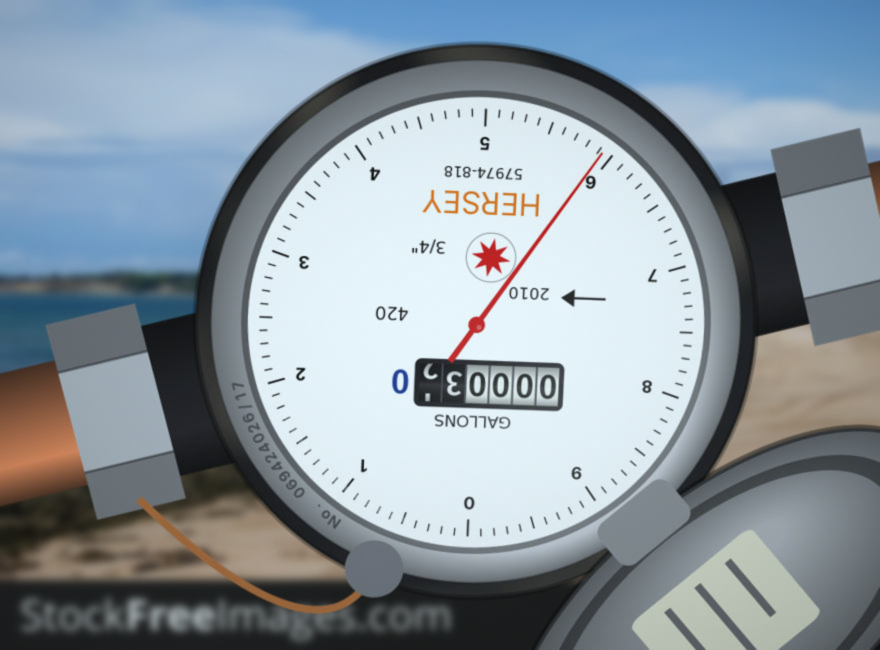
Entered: 315.9,gal
